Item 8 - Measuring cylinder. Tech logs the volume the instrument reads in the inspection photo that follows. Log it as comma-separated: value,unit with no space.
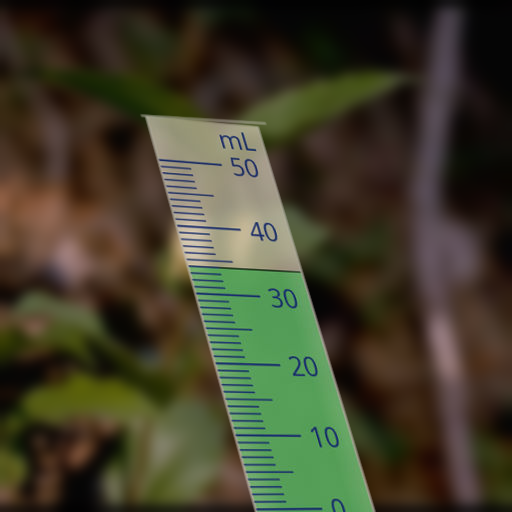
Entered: 34,mL
